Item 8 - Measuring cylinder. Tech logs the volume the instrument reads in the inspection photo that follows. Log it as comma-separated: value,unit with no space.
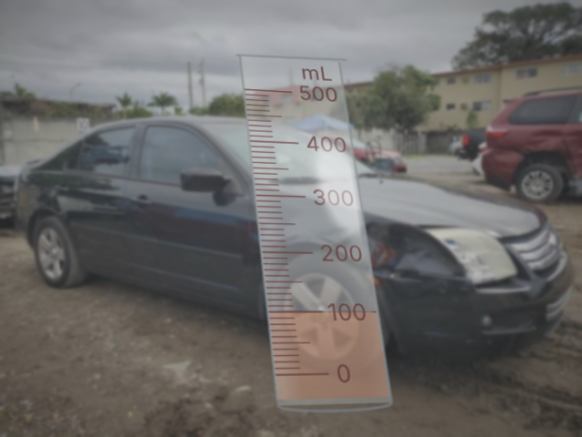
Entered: 100,mL
